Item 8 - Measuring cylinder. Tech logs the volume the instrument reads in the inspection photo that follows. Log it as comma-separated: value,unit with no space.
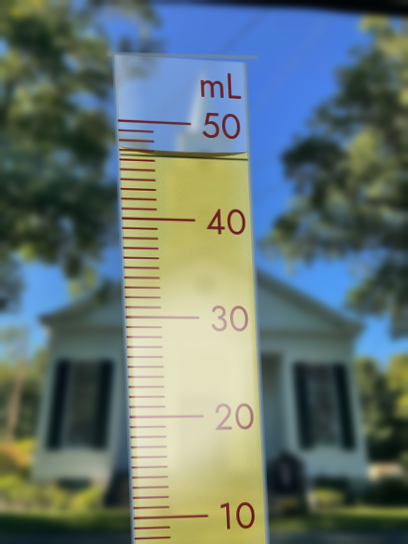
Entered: 46.5,mL
